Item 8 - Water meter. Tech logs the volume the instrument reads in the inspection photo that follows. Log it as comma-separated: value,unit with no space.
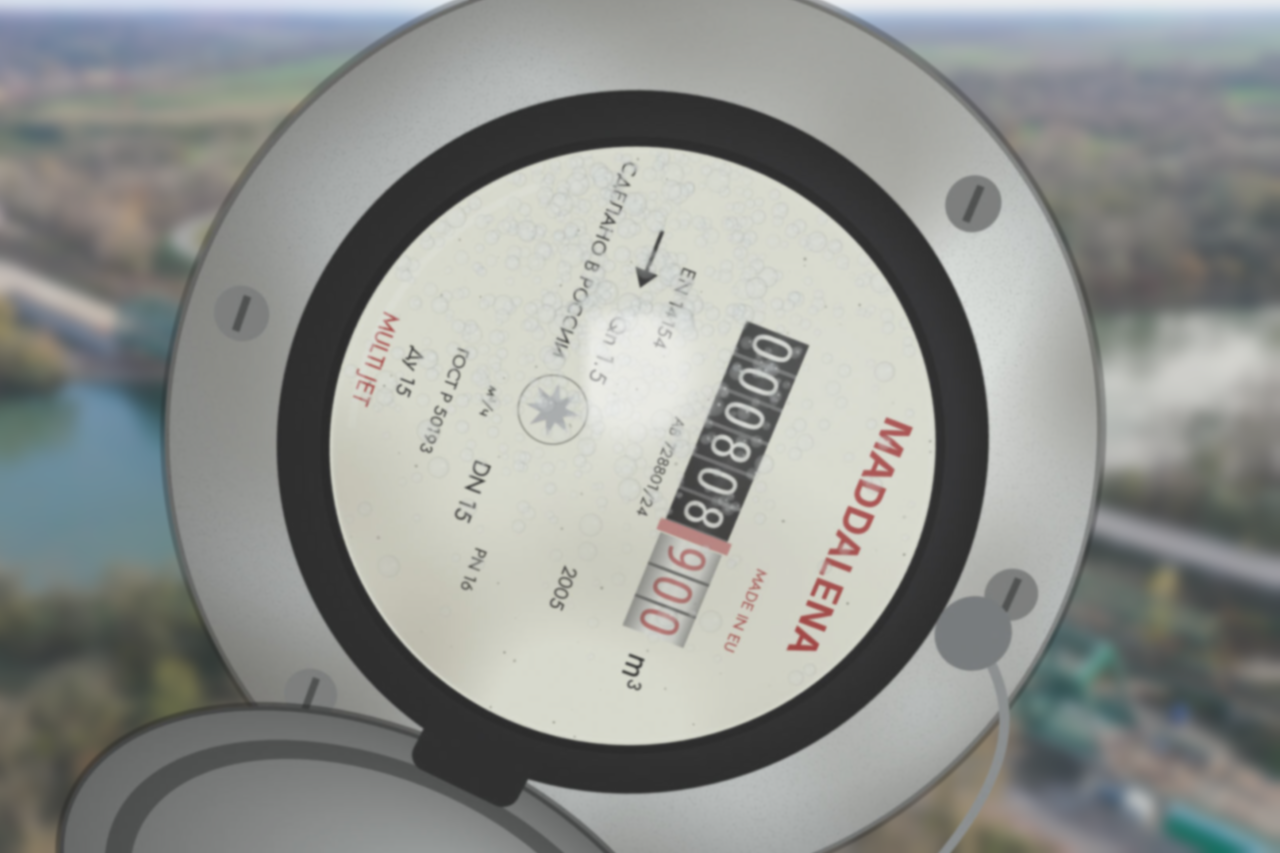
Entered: 808.900,m³
